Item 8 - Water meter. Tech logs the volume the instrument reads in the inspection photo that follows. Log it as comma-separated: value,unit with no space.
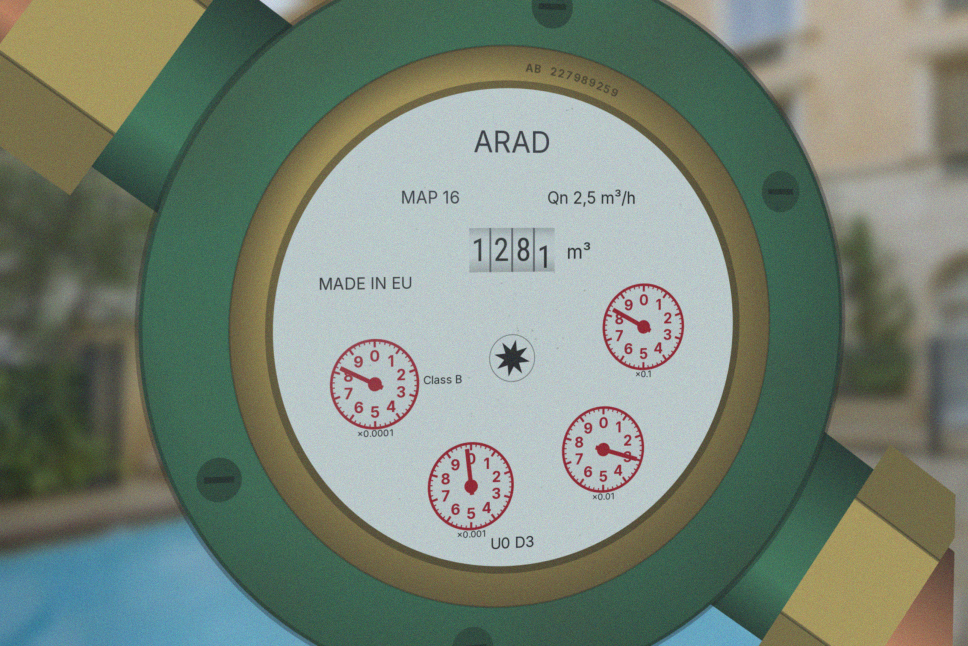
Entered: 1280.8298,m³
